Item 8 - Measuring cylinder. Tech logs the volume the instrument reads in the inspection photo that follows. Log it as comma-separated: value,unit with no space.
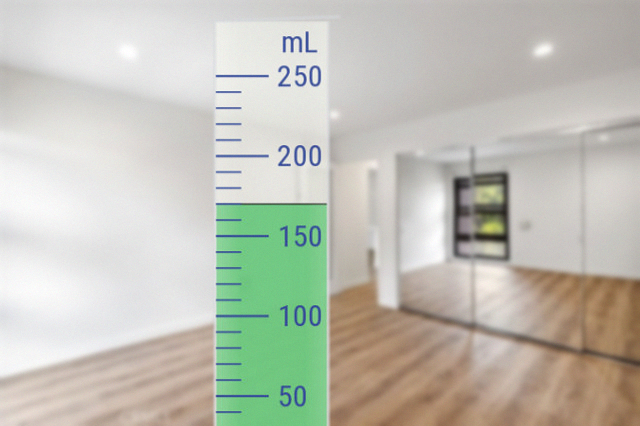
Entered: 170,mL
